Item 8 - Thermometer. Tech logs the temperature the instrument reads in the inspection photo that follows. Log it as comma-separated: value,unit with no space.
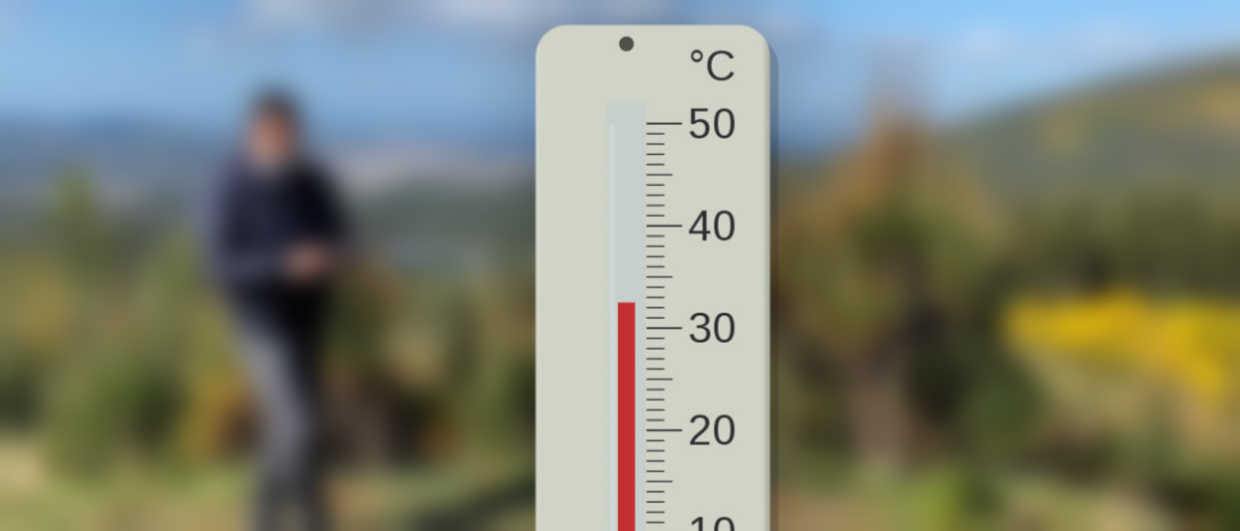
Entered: 32.5,°C
